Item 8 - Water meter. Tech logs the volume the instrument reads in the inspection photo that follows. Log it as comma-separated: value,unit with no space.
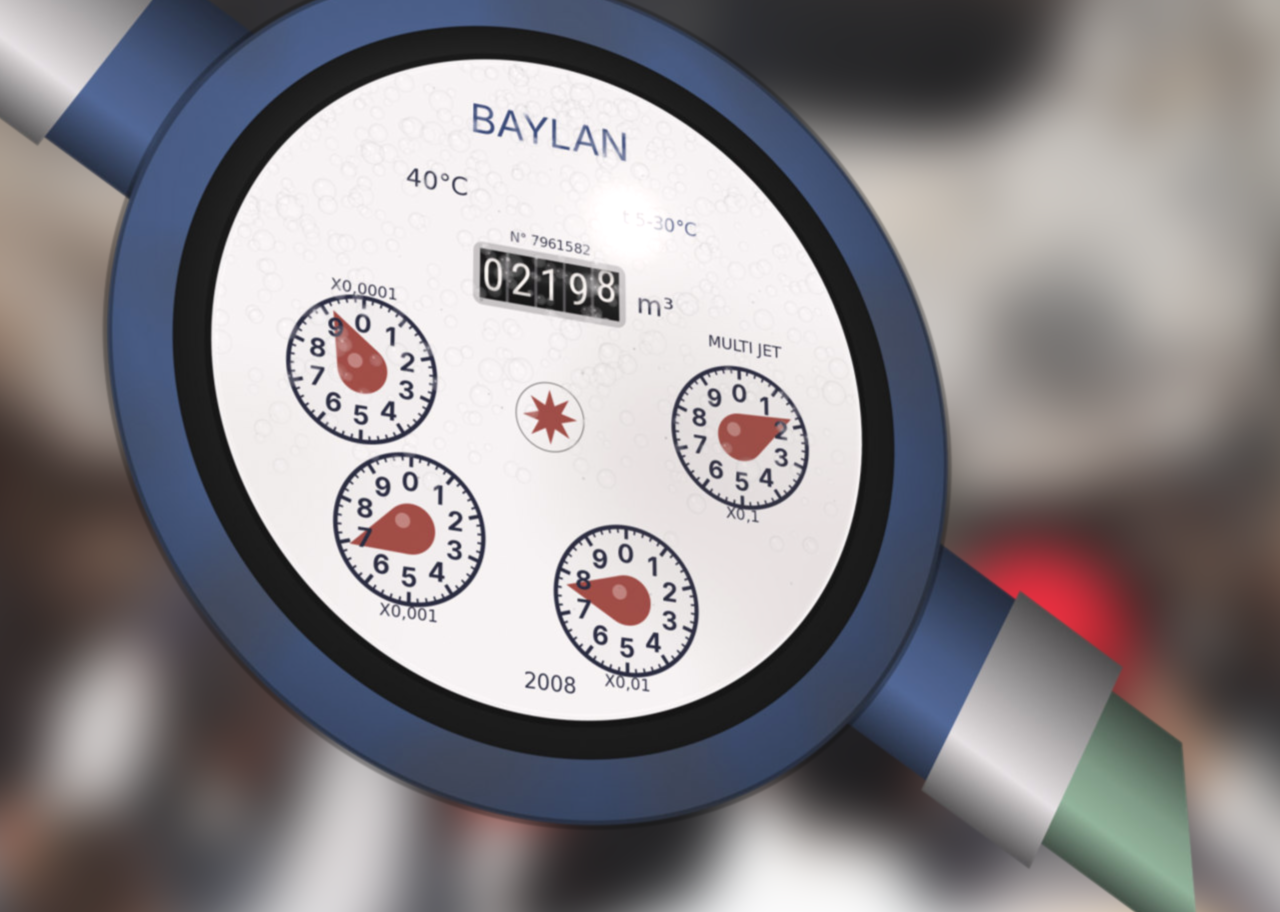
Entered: 2198.1769,m³
